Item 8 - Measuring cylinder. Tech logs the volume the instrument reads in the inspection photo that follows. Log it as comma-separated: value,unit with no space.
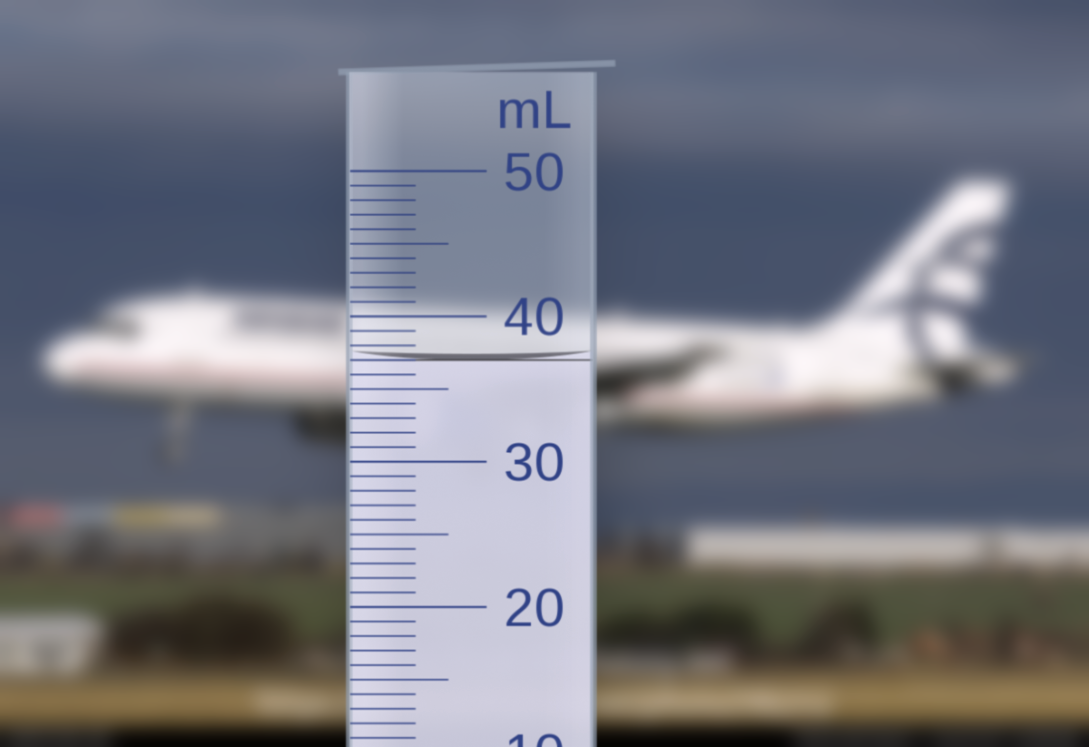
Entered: 37,mL
